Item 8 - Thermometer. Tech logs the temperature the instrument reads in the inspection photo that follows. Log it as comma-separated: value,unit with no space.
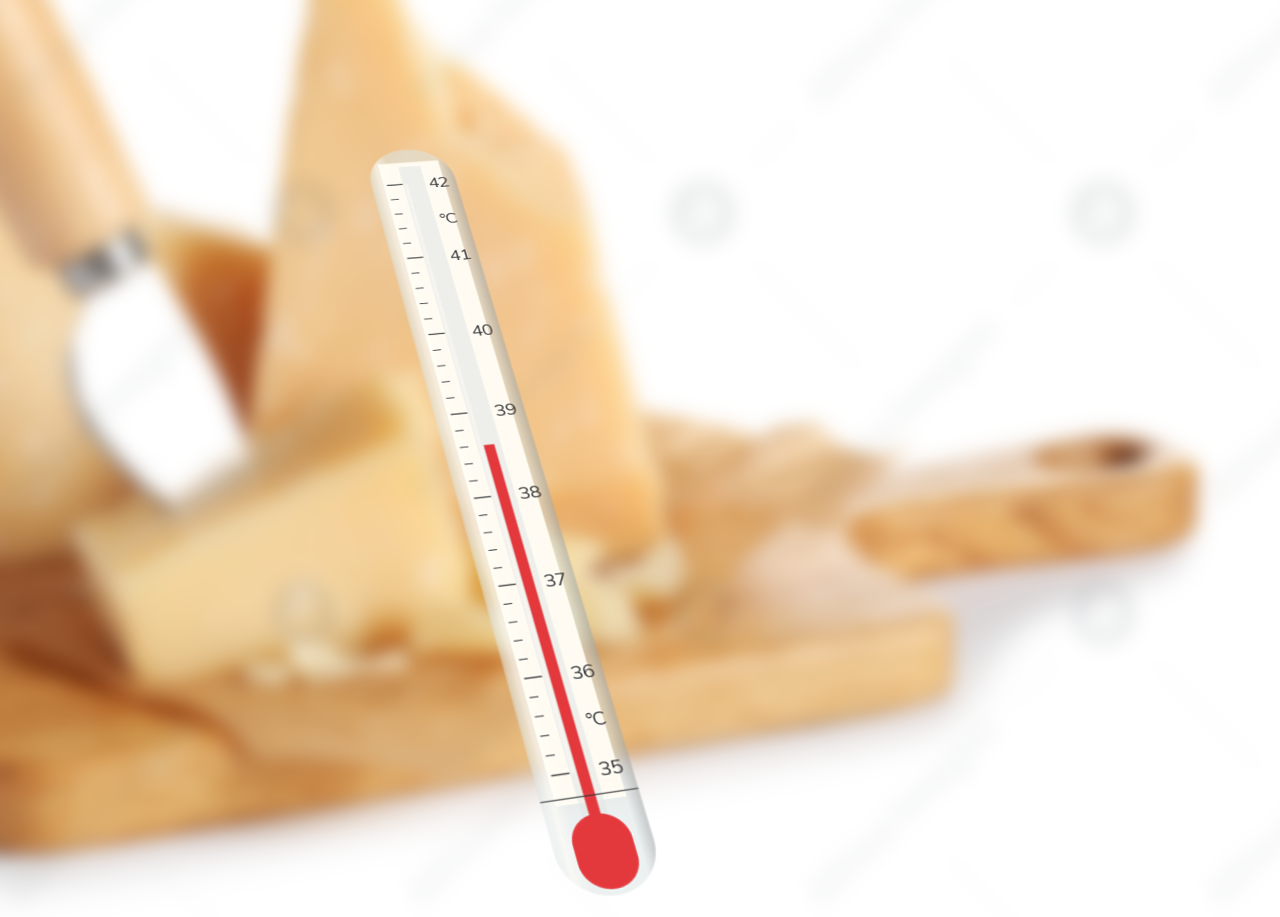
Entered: 38.6,°C
